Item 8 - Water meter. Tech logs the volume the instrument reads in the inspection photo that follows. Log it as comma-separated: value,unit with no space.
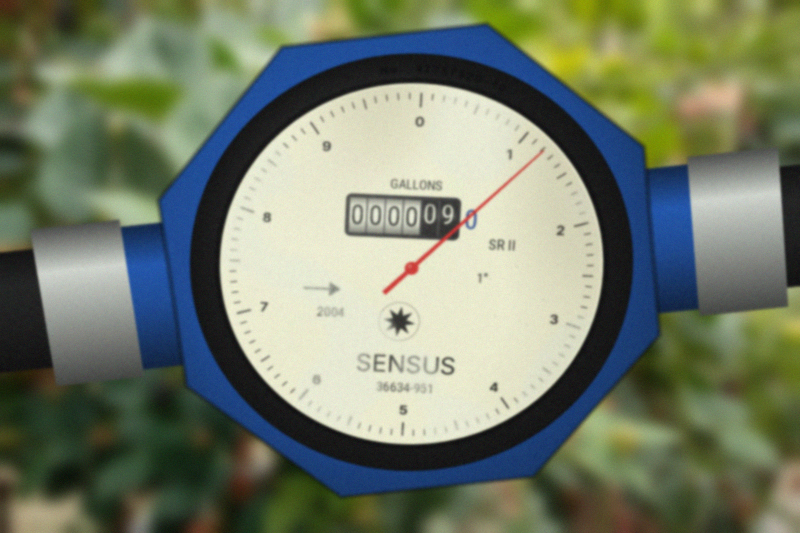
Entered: 91.2,gal
